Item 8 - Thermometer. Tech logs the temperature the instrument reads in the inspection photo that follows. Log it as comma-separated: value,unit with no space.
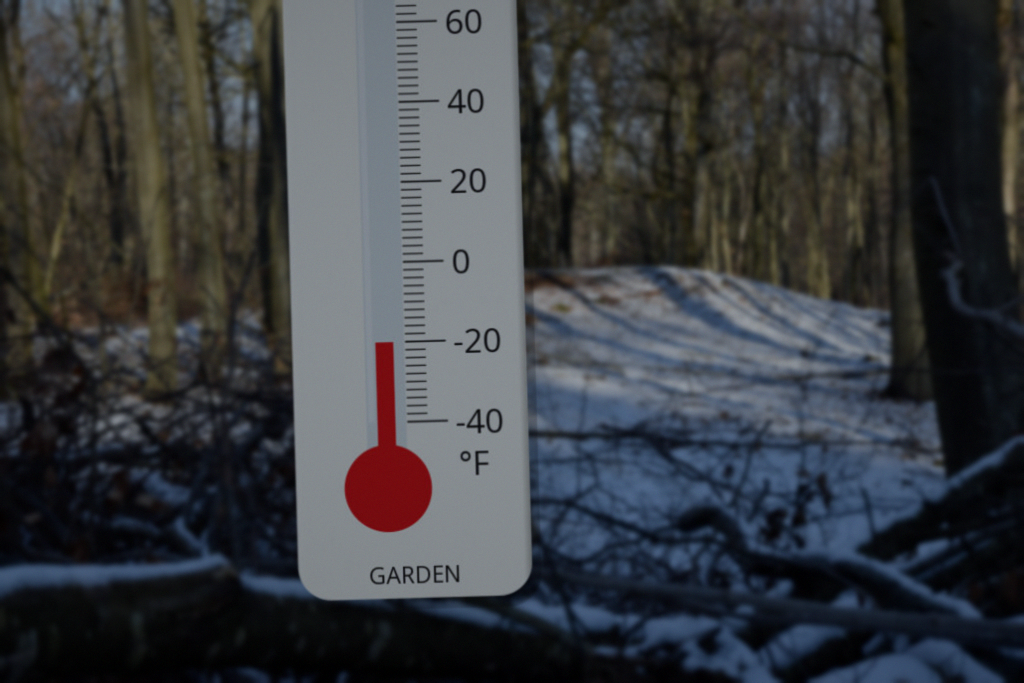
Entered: -20,°F
